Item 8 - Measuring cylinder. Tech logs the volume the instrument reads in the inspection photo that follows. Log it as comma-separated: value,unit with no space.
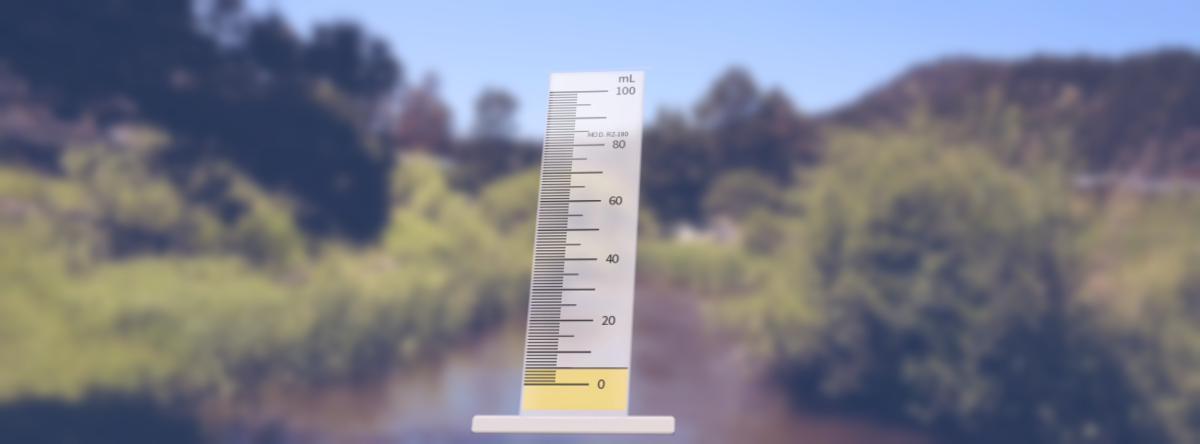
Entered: 5,mL
